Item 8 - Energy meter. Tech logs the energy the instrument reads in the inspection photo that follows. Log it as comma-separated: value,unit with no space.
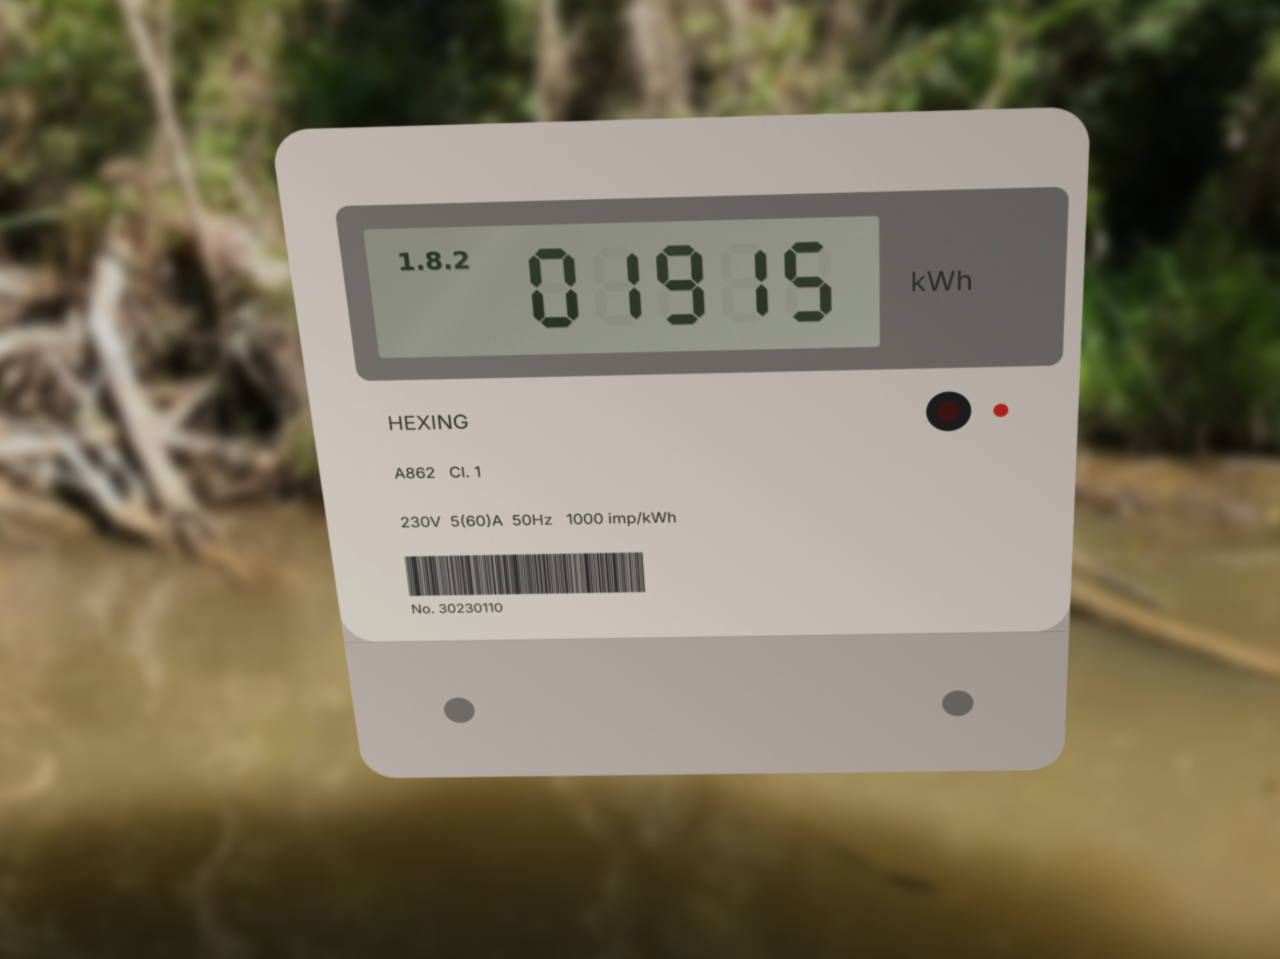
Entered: 1915,kWh
